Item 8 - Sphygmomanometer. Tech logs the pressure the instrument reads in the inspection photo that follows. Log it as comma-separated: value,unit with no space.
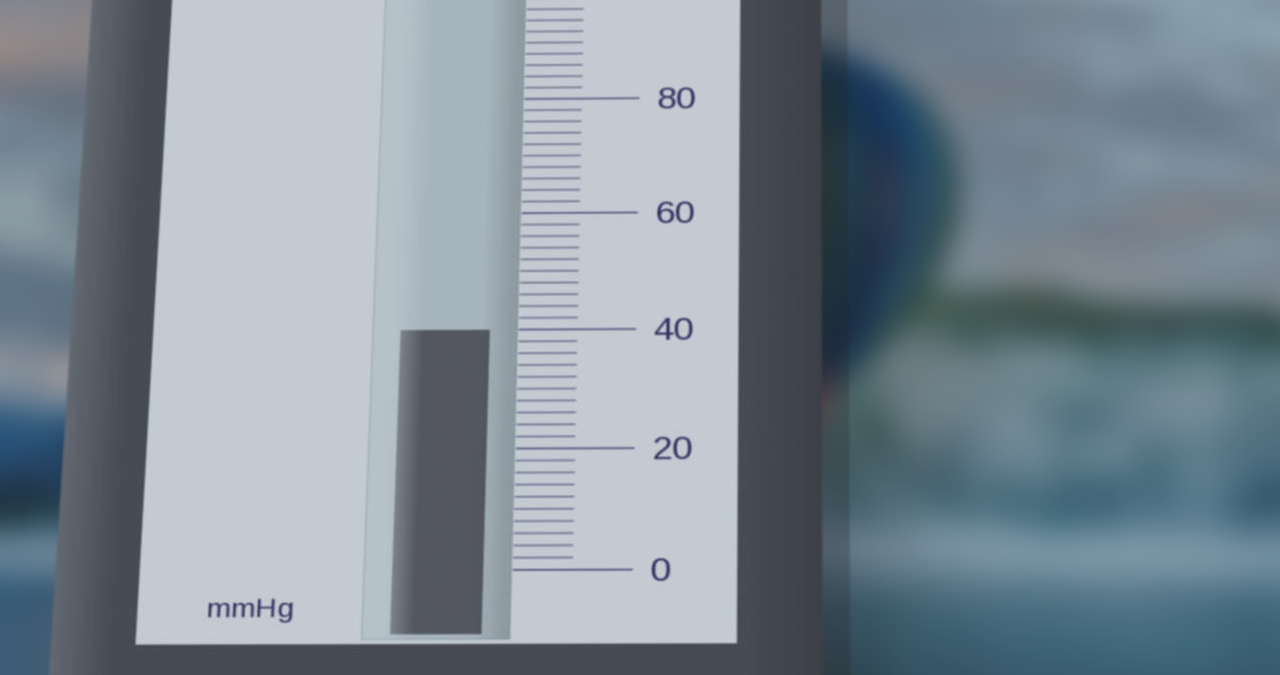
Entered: 40,mmHg
